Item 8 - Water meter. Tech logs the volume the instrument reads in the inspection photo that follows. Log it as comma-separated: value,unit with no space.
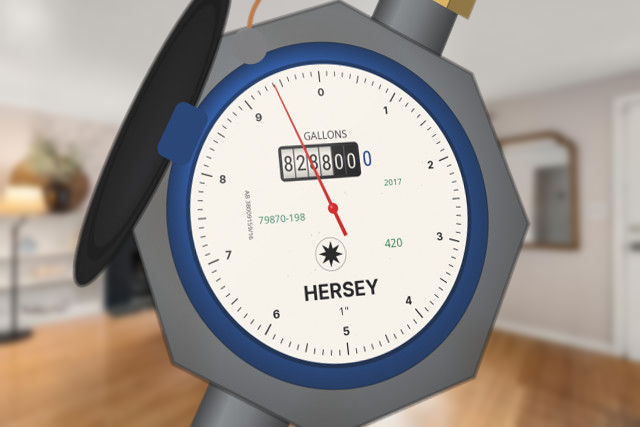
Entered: 8287999.4,gal
